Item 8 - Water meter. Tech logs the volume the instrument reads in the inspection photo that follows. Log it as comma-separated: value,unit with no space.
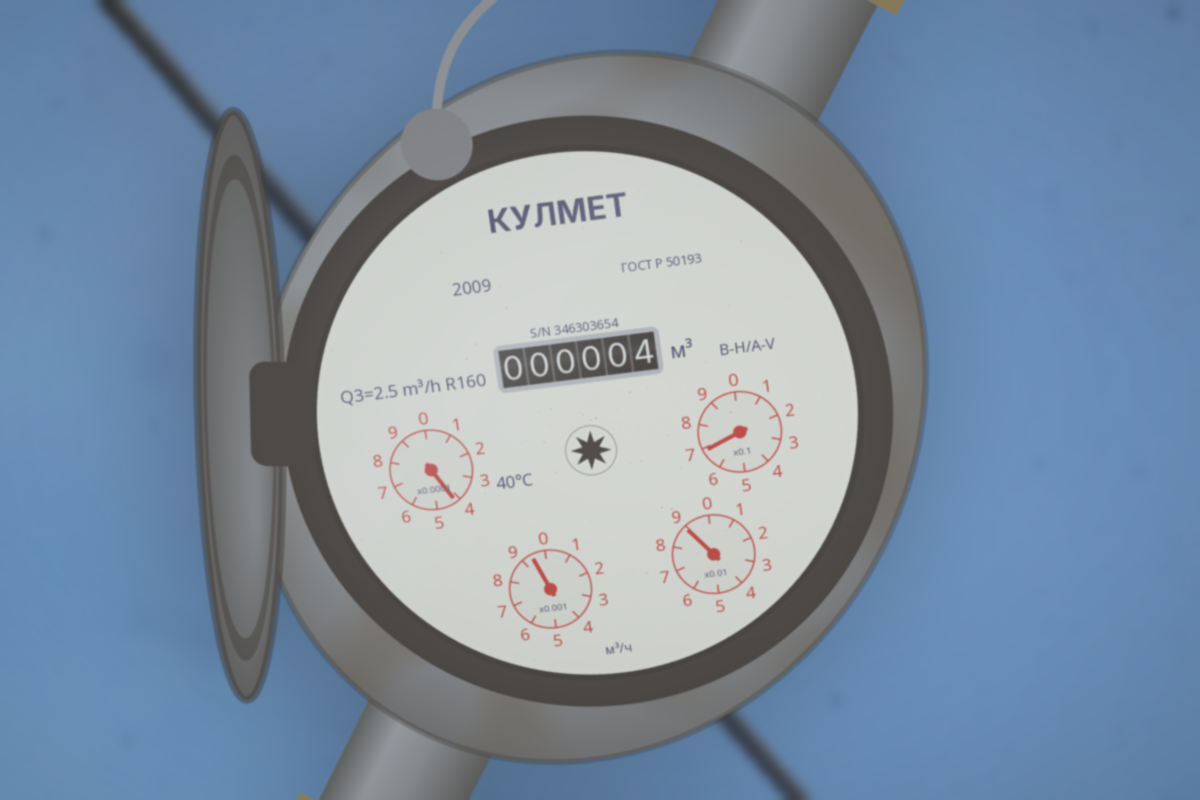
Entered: 4.6894,m³
